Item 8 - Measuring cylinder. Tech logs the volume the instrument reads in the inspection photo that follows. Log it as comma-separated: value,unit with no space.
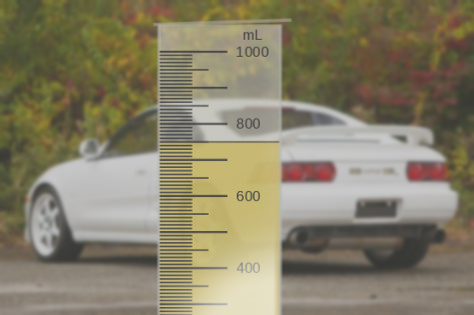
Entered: 750,mL
